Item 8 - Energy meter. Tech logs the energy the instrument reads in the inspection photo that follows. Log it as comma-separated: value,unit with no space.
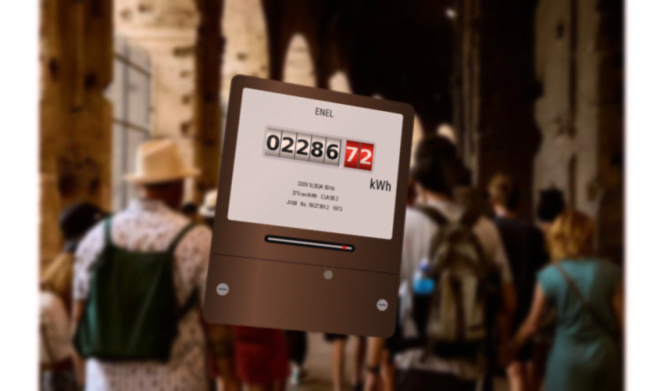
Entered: 2286.72,kWh
